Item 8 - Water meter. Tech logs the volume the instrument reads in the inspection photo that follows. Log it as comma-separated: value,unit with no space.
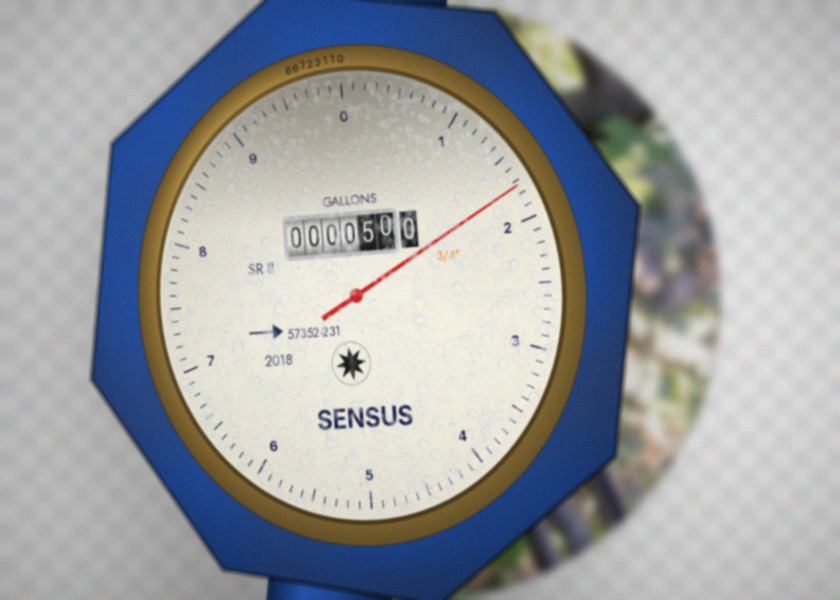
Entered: 501.7,gal
